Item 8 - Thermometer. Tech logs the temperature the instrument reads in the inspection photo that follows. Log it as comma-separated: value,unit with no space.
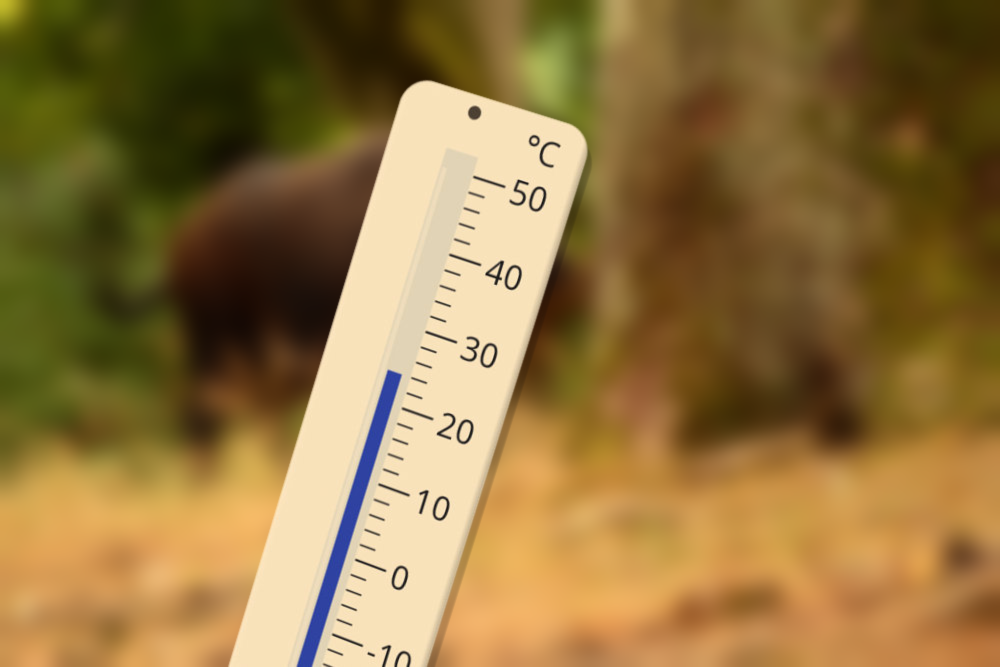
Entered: 24,°C
